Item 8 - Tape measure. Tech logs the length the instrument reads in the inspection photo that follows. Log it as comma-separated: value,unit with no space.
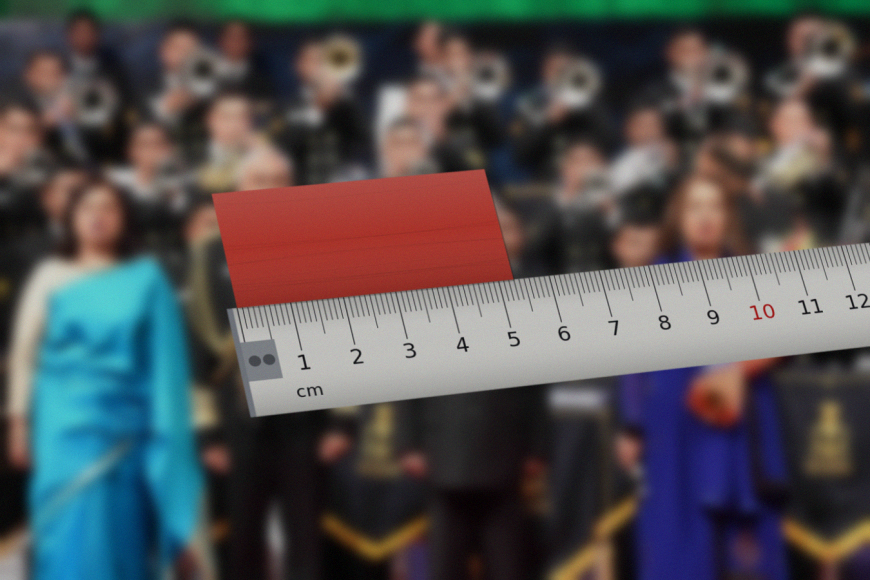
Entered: 5.3,cm
